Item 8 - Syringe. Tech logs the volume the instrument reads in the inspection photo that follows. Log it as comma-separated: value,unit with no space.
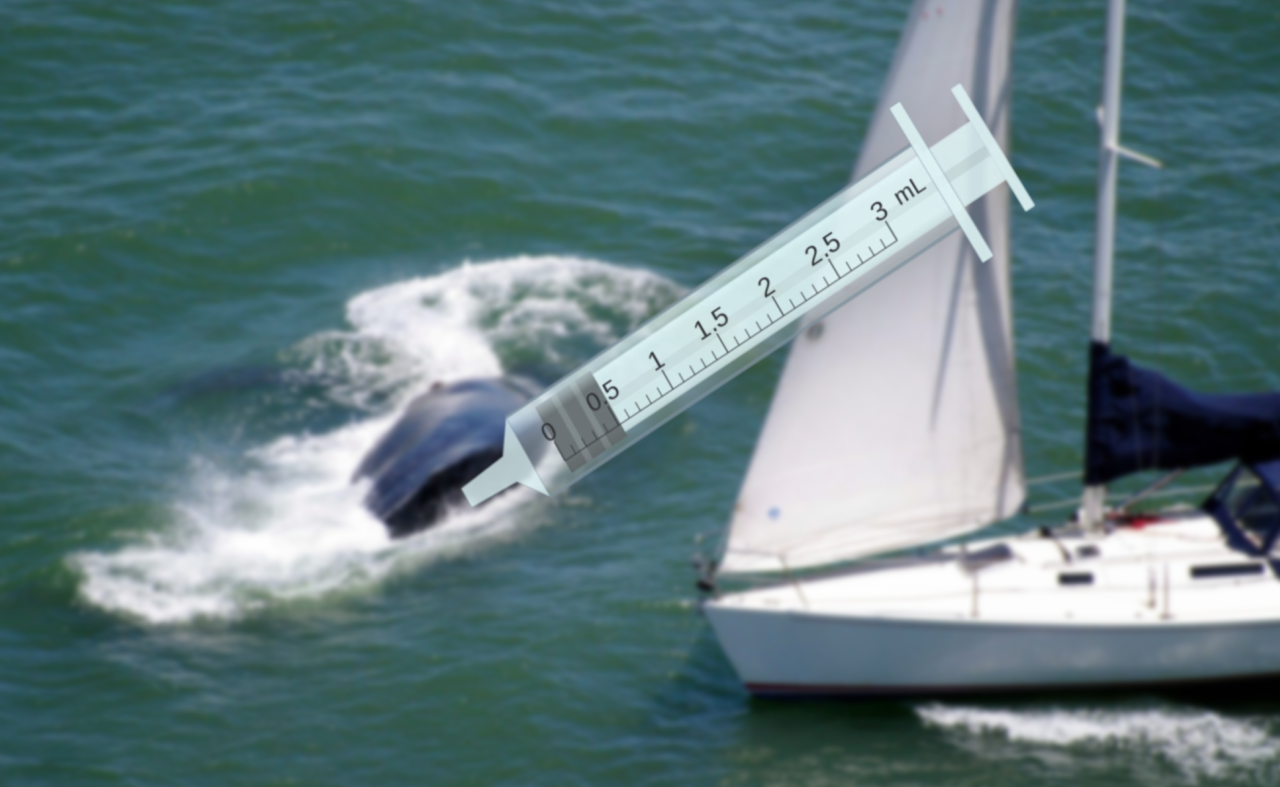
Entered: 0,mL
